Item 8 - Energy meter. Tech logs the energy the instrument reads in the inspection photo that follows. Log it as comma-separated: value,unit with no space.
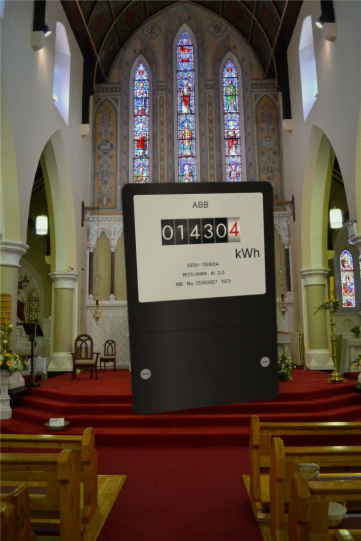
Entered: 1430.4,kWh
